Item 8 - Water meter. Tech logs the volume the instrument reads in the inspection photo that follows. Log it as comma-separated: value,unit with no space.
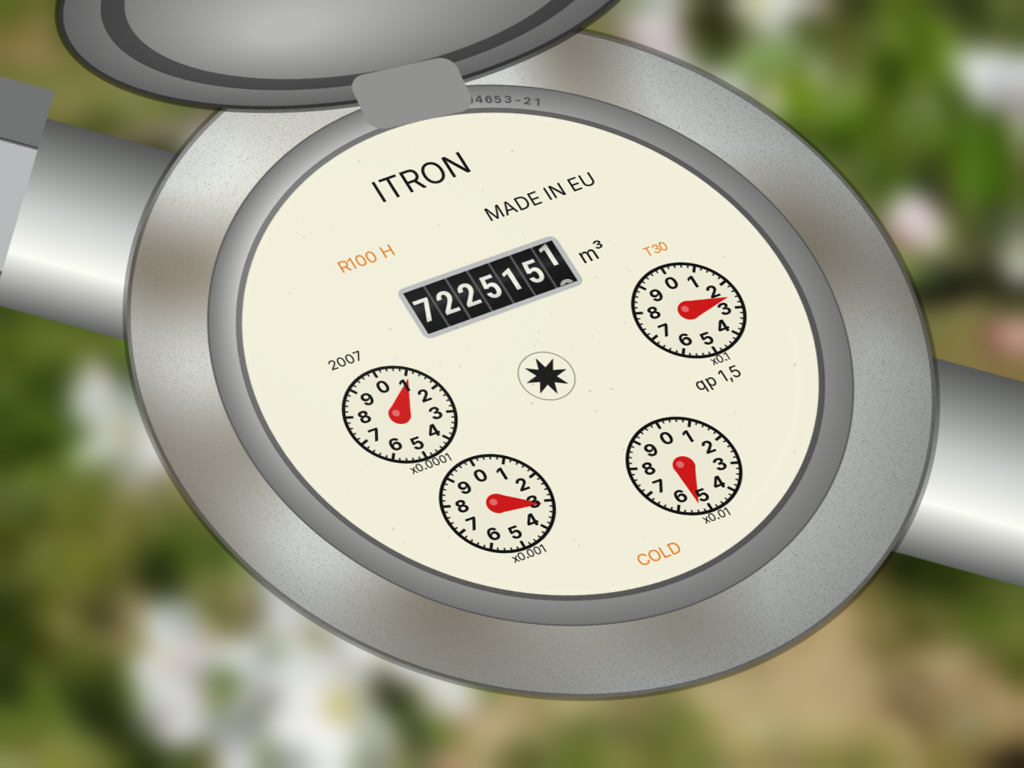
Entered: 7225151.2531,m³
